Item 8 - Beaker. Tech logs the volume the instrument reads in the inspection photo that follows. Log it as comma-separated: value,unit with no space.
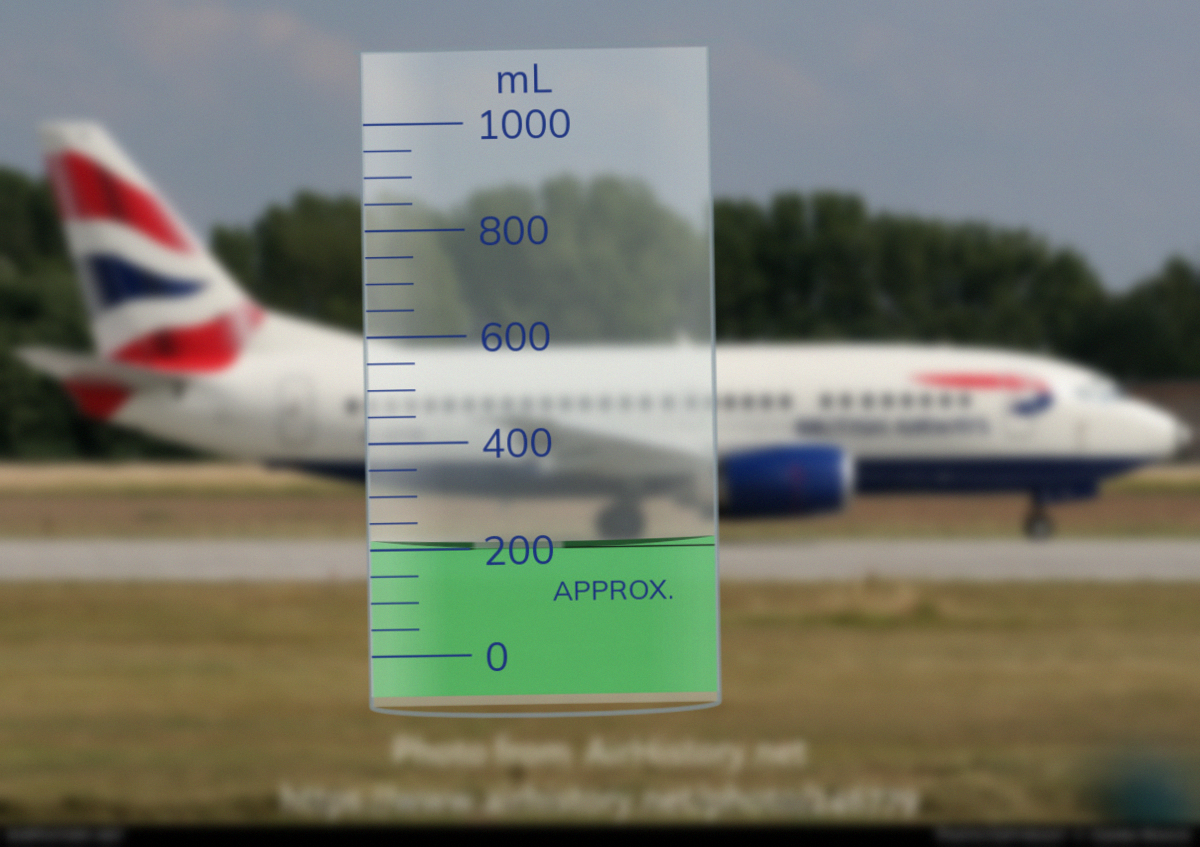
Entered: 200,mL
